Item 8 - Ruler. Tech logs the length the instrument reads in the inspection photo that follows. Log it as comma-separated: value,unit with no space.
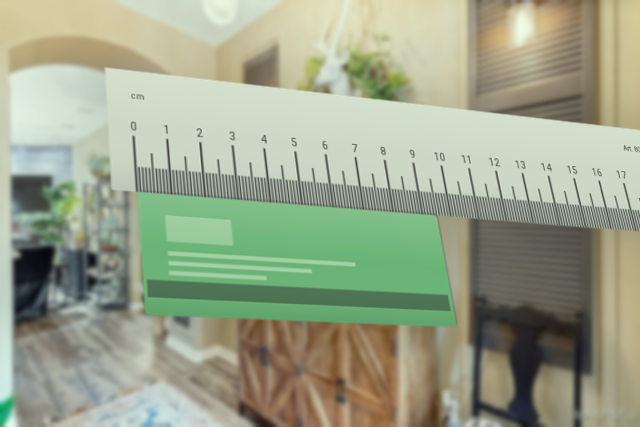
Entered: 9.5,cm
